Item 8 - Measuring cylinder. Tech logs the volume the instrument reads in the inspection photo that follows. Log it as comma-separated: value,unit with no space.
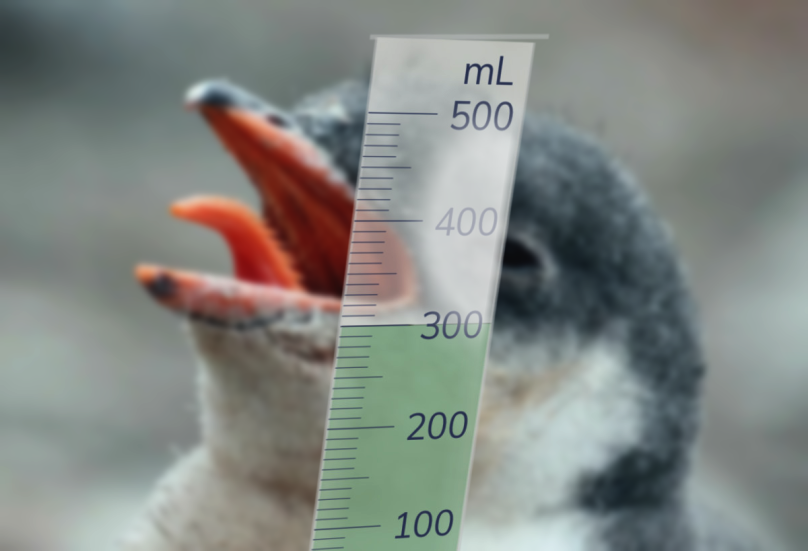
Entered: 300,mL
